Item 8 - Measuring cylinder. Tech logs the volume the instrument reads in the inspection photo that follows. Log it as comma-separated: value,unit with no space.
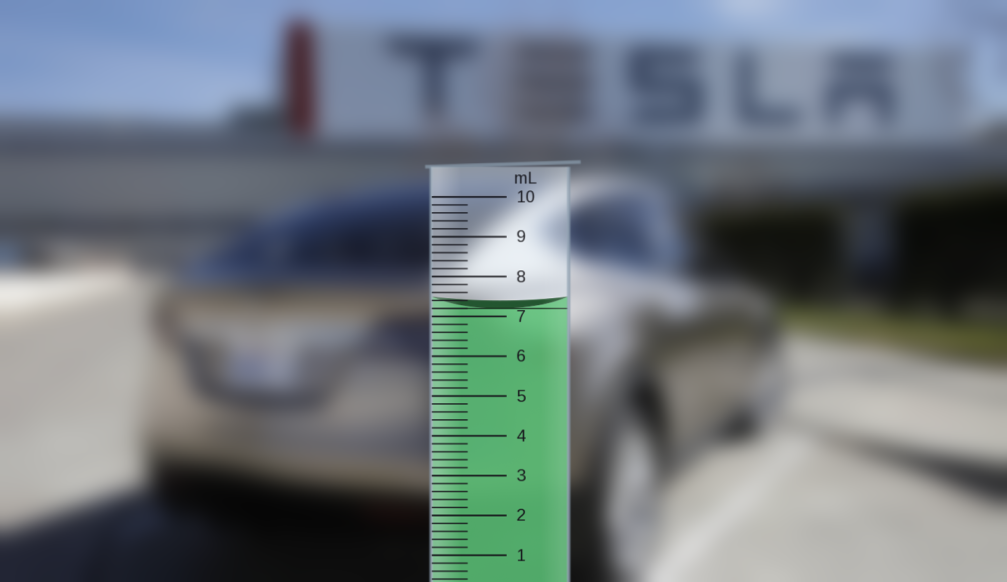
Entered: 7.2,mL
